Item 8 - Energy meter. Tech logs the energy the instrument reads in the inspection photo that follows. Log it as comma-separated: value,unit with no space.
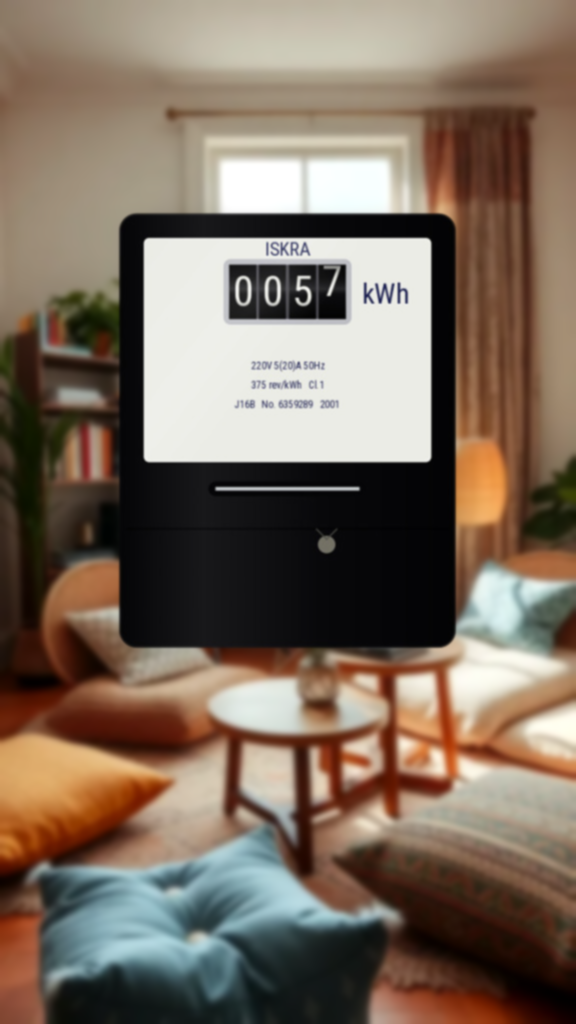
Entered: 57,kWh
